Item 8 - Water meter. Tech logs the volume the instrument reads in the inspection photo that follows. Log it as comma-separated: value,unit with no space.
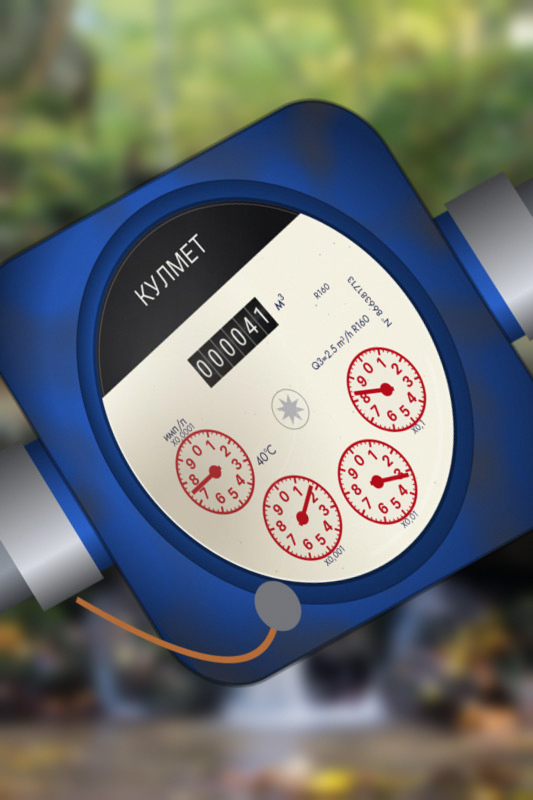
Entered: 41.8317,m³
